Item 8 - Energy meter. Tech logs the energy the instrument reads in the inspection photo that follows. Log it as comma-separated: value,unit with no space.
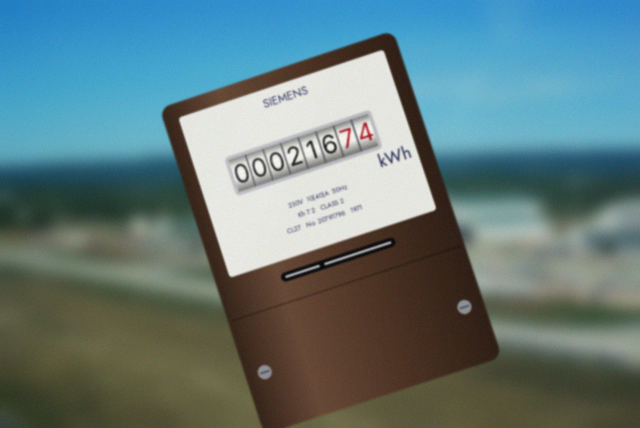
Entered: 216.74,kWh
